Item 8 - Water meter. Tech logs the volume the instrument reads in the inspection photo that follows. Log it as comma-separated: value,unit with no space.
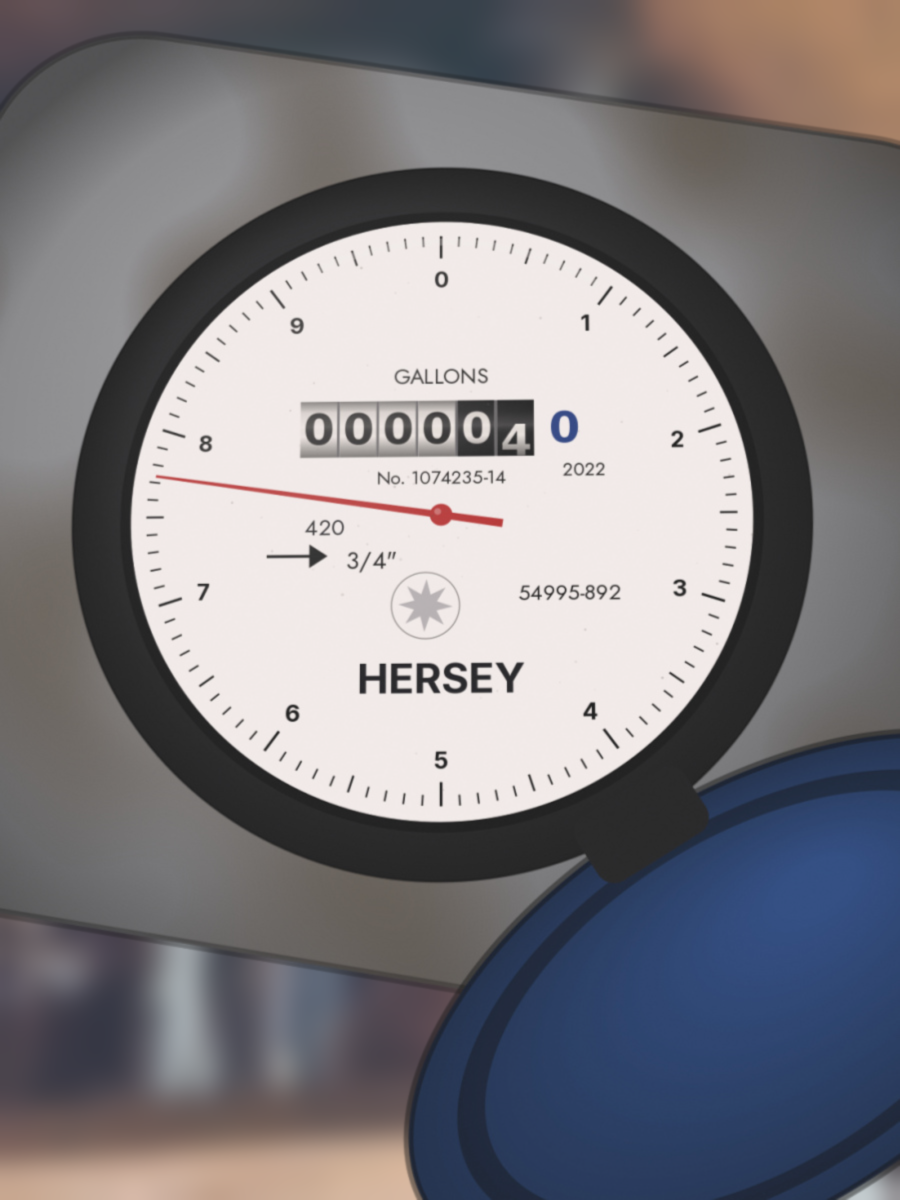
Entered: 37.7,gal
